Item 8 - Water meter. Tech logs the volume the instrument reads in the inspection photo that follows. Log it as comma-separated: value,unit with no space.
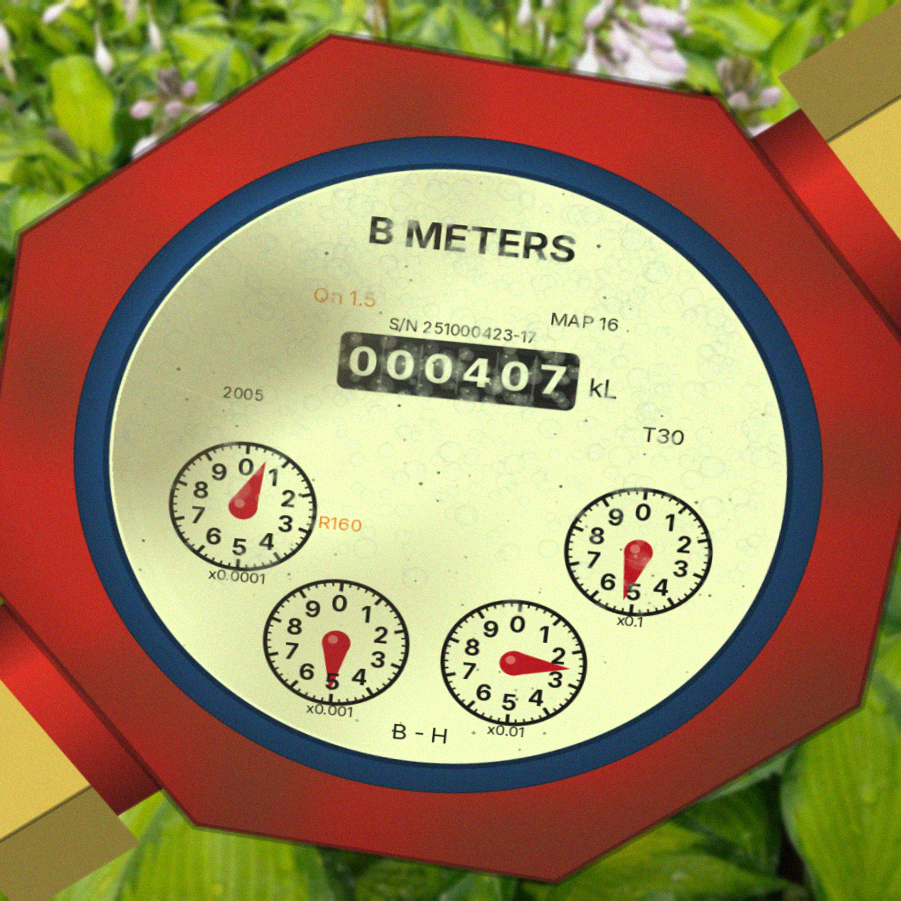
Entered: 407.5250,kL
